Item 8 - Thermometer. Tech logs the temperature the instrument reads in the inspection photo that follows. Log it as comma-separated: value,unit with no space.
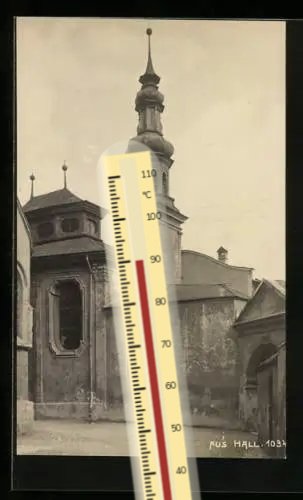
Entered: 90,°C
